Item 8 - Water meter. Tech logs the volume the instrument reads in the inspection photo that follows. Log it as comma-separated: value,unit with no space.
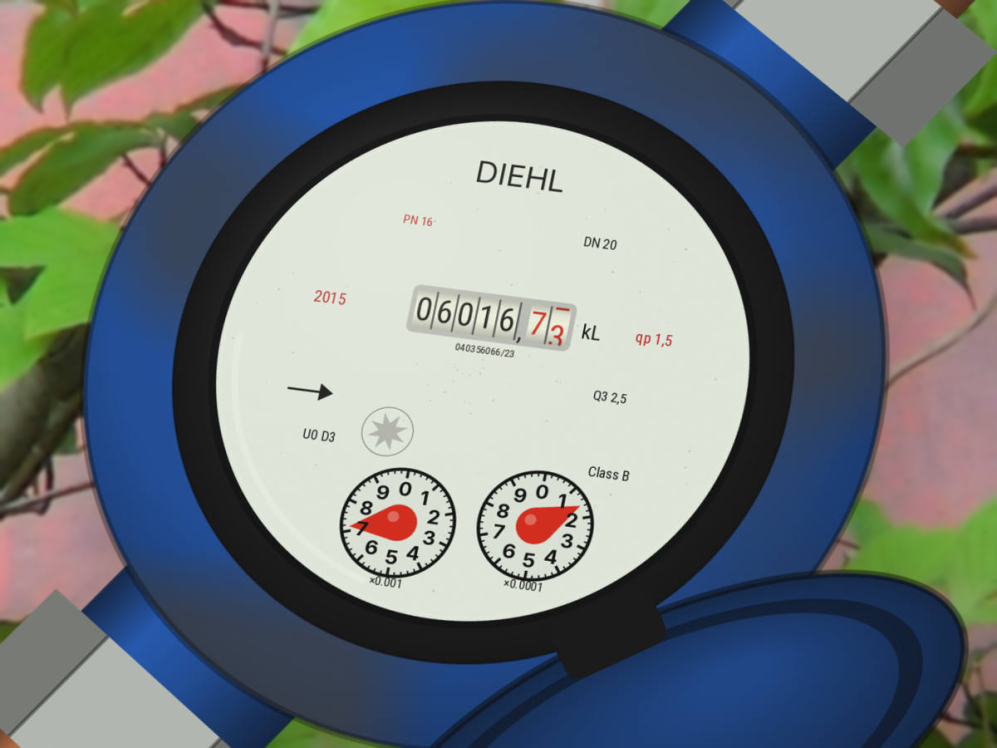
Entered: 6016.7271,kL
